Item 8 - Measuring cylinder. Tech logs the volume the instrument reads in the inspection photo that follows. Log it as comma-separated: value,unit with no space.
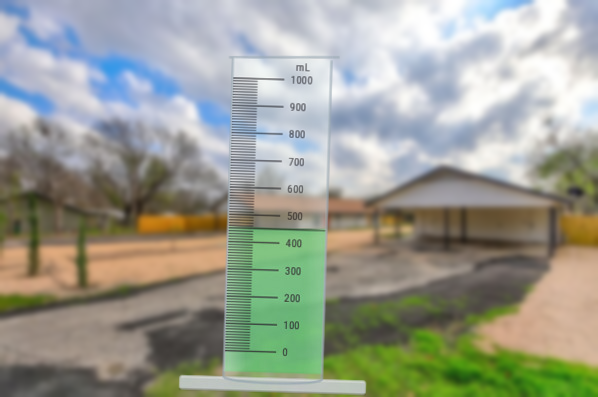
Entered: 450,mL
